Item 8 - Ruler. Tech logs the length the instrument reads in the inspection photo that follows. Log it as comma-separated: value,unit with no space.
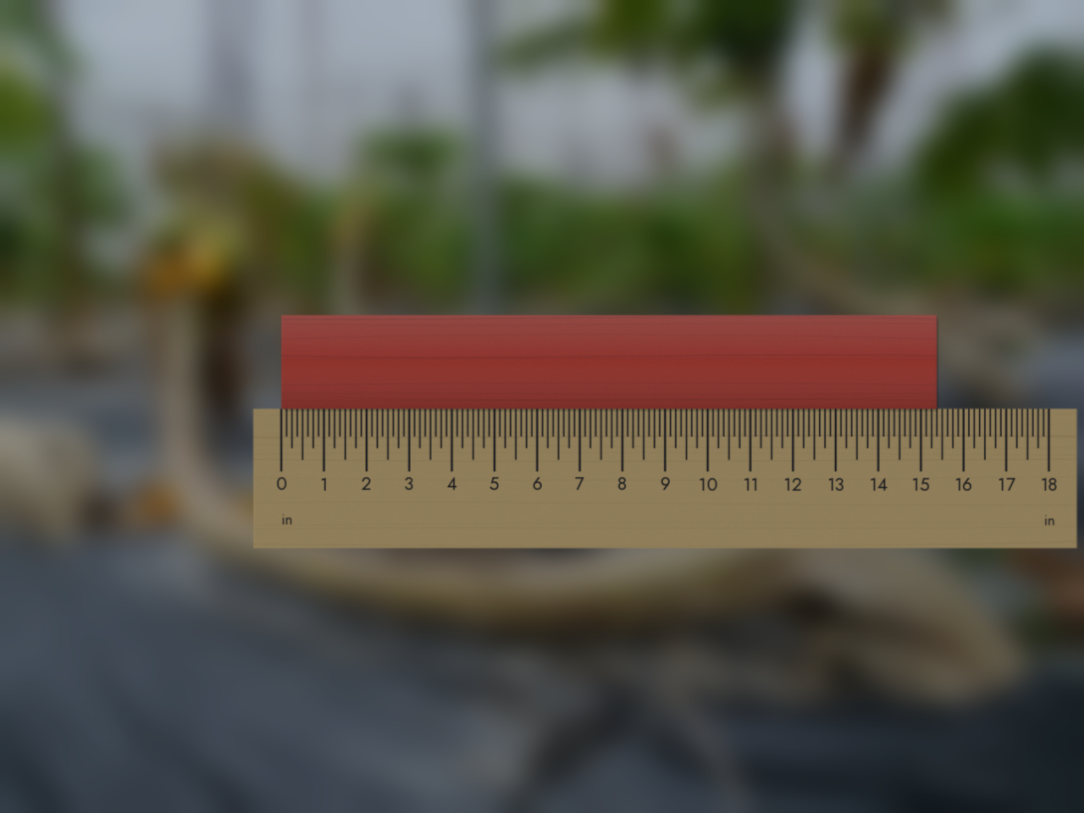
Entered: 15.375,in
